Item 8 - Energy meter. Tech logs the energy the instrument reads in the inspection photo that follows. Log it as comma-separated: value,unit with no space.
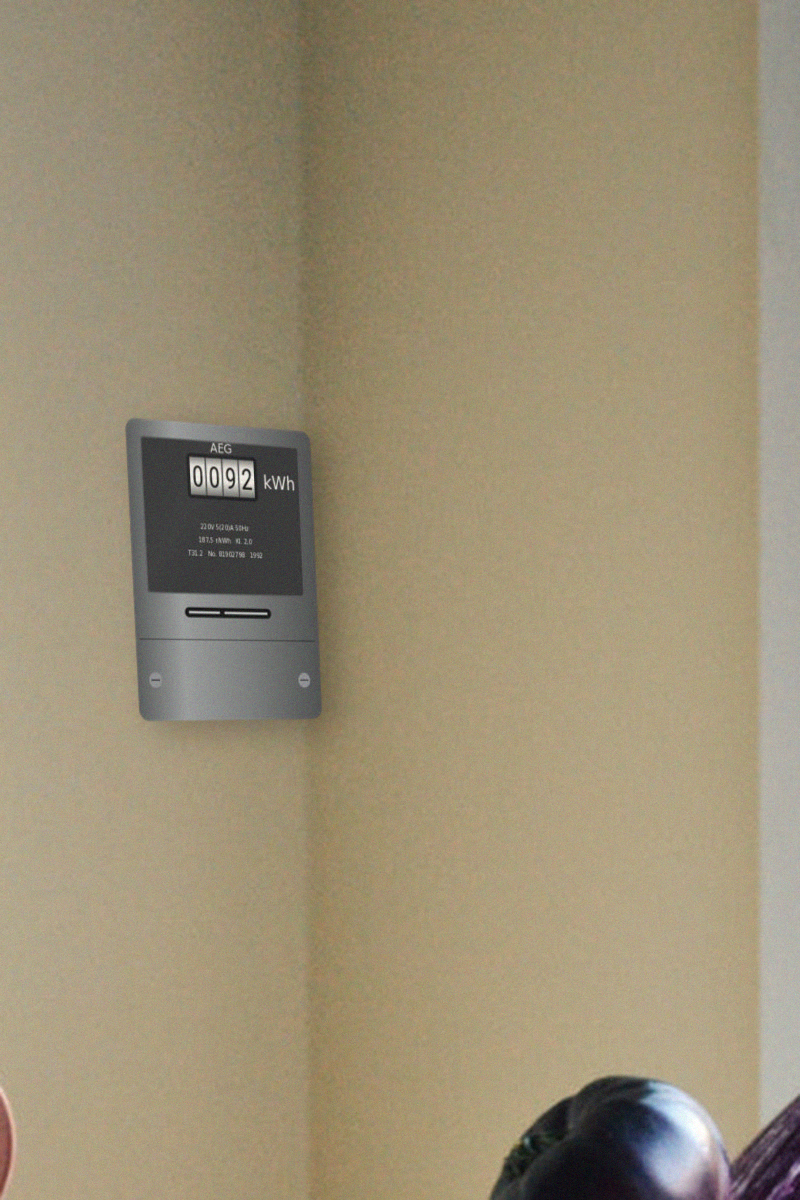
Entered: 92,kWh
